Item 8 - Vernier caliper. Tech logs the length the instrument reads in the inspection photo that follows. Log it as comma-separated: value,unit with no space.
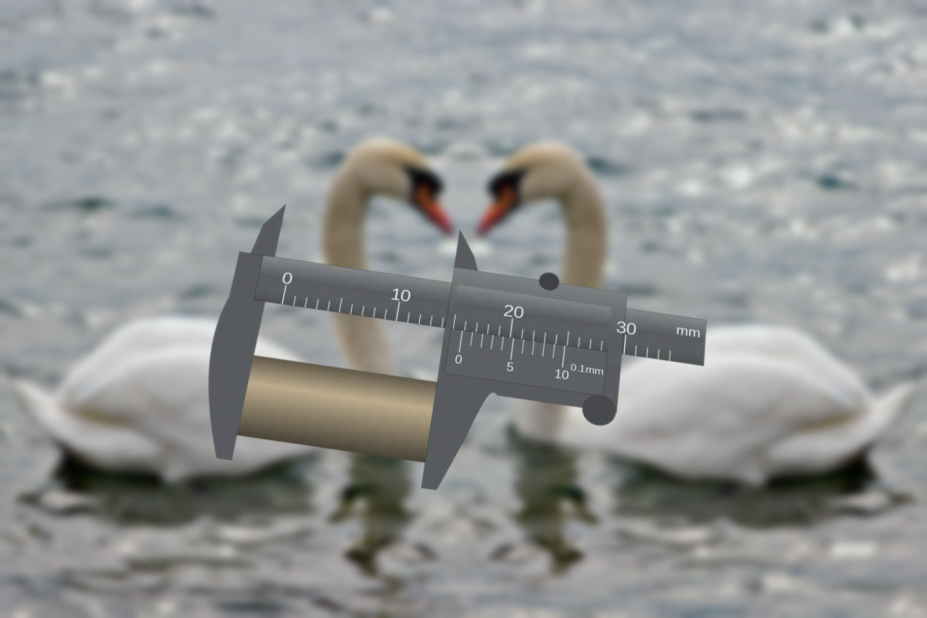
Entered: 15.8,mm
